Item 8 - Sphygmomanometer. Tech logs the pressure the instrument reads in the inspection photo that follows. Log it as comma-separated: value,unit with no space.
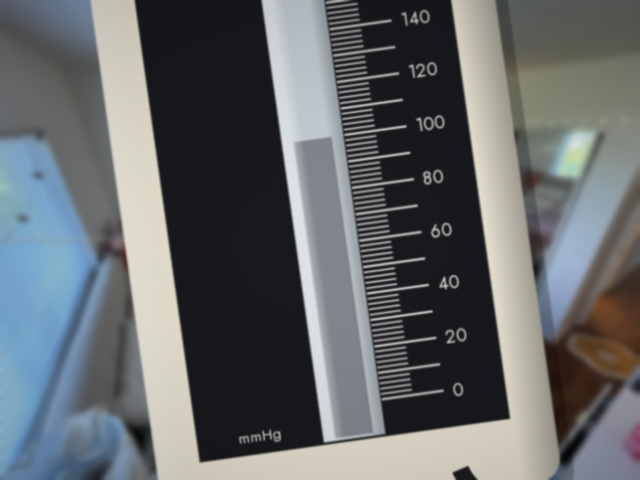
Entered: 100,mmHg
